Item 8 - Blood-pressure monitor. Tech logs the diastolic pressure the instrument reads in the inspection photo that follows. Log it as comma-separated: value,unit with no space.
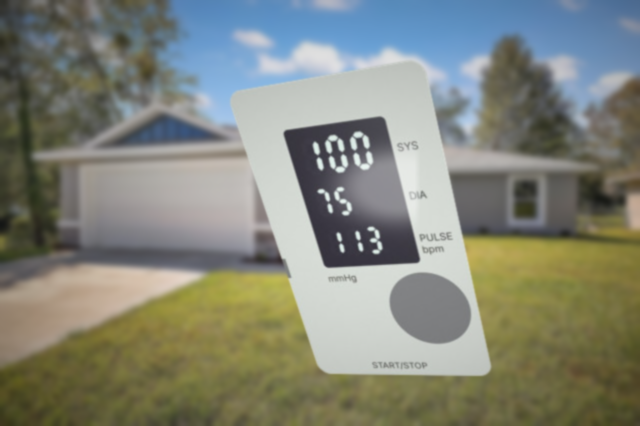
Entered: 75,mmHg
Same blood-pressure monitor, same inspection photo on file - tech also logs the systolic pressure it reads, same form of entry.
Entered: 100,mmHg
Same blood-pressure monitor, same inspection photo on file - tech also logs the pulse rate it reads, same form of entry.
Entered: 113,bpm
